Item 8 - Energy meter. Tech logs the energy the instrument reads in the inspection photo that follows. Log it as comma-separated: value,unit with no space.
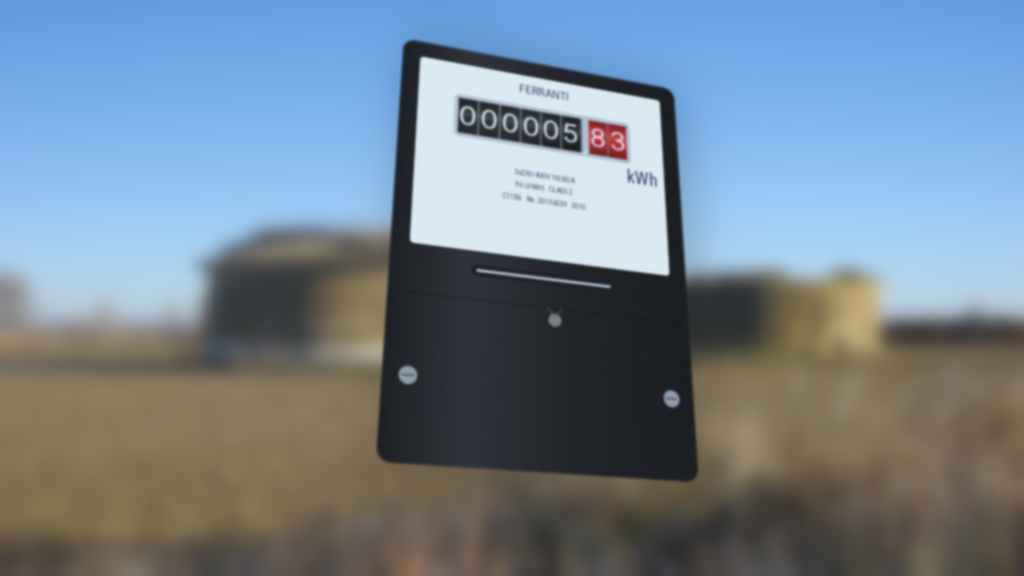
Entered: 5.83,kWh
